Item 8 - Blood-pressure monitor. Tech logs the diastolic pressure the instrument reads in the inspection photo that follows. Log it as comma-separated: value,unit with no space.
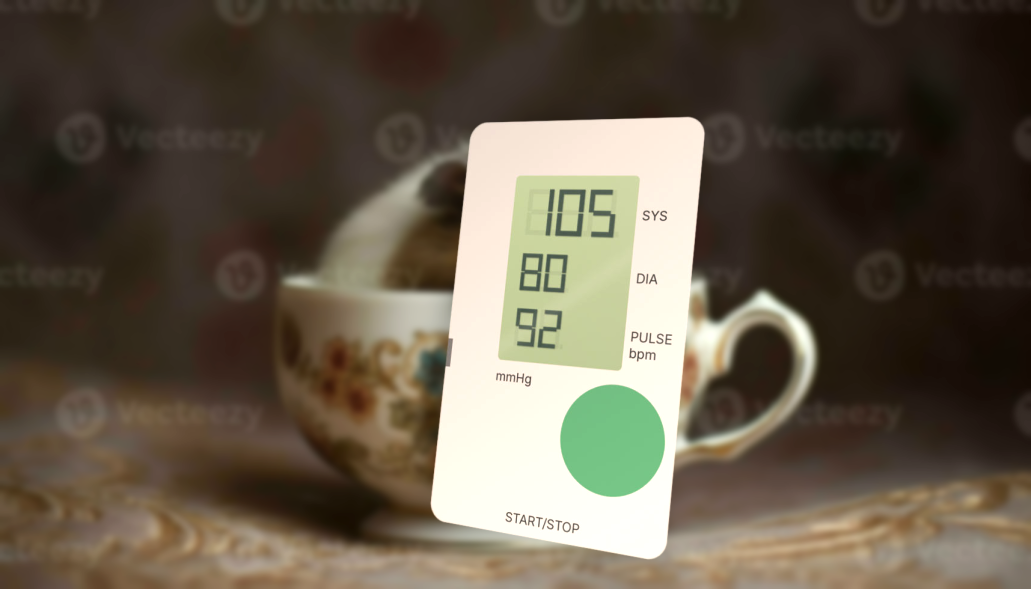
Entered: 80,mmHg
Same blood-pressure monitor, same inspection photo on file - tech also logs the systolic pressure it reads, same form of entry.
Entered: 105,mmHg
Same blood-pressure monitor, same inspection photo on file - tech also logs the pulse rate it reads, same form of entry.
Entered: 92,bpm
